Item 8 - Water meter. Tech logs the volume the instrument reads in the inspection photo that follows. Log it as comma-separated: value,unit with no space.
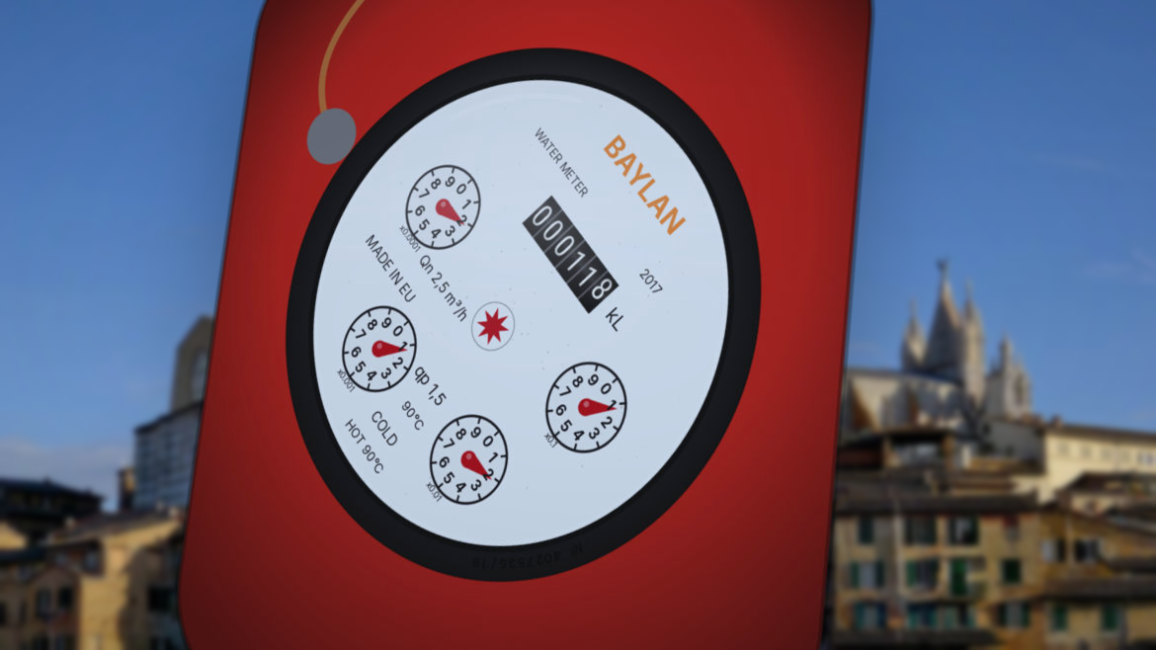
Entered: 118.1212,kL
